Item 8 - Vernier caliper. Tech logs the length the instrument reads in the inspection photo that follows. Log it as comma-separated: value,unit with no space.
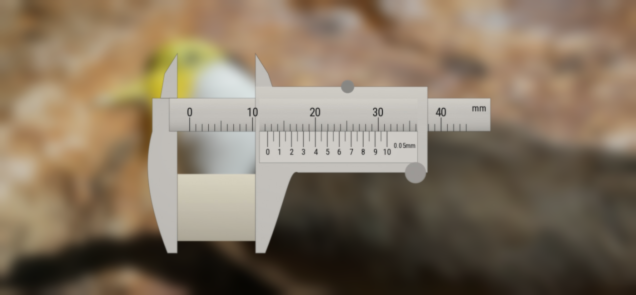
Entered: 12.4,mm
